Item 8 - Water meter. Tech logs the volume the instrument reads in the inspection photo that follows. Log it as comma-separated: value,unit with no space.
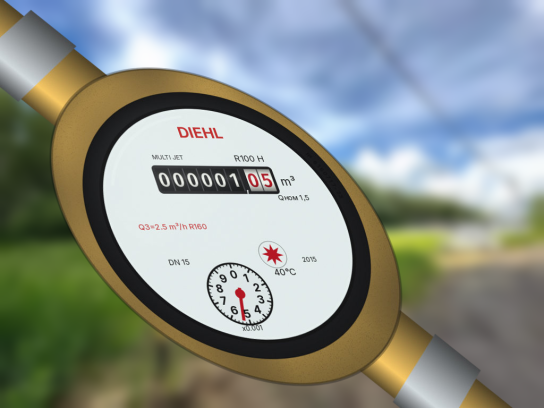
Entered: 1.055,m³
